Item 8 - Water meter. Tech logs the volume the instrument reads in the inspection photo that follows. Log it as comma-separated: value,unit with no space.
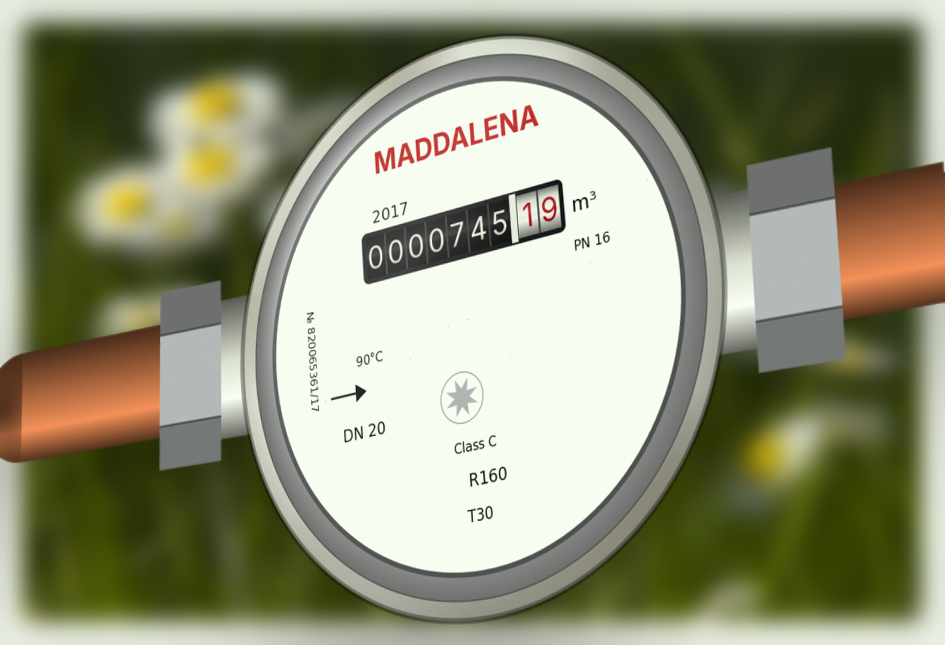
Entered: 745.19,m³
